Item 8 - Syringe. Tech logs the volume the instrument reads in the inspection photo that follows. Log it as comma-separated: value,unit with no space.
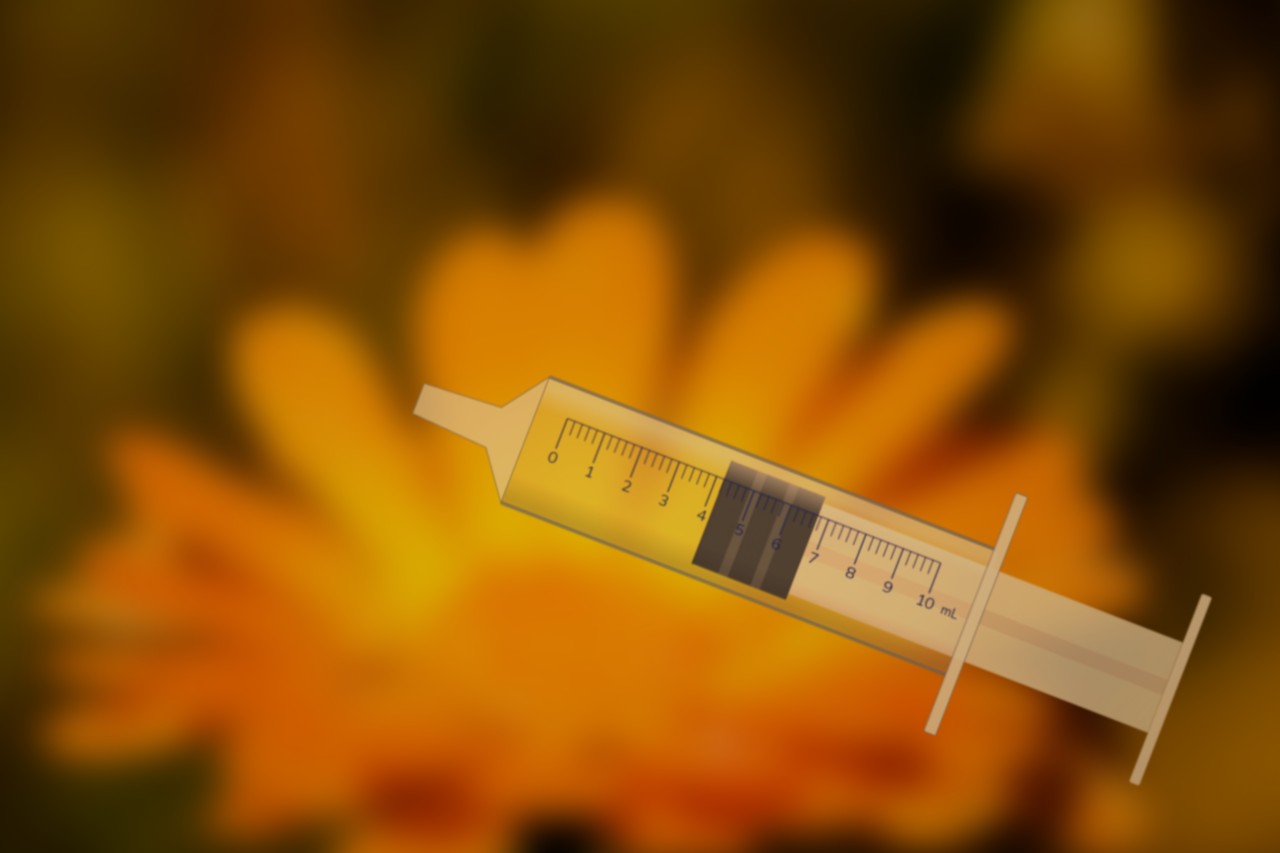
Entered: 4.2,mL
